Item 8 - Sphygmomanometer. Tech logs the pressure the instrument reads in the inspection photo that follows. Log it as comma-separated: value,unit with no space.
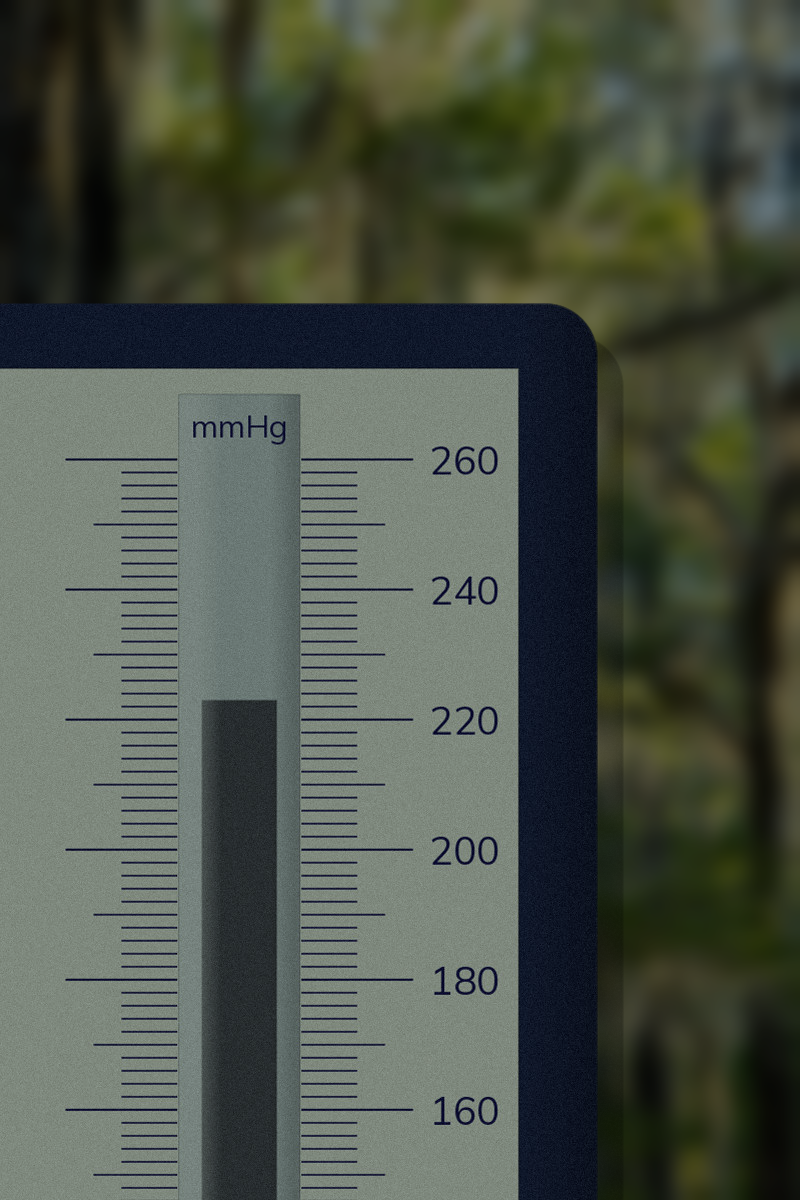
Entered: 223,mmHg
